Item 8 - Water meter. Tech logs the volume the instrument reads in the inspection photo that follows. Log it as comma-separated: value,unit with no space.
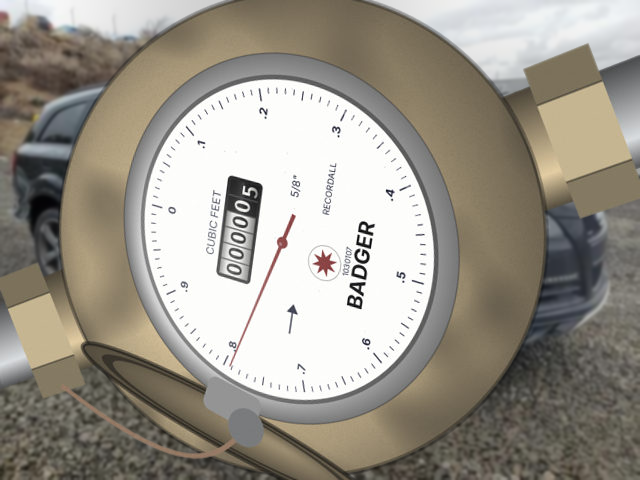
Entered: 4.79,ft³
